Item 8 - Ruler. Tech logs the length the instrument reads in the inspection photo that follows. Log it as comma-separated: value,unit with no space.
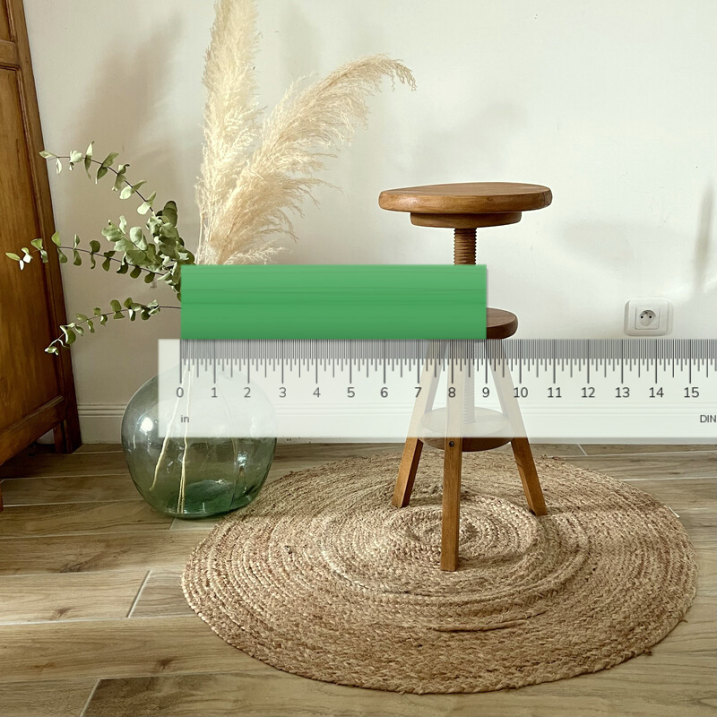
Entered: 9,in
